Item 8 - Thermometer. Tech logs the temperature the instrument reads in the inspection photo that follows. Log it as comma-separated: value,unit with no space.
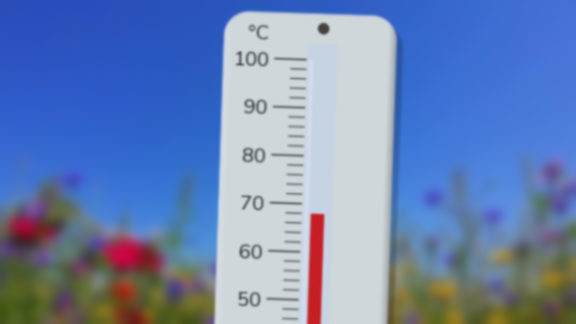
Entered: 68,°C
